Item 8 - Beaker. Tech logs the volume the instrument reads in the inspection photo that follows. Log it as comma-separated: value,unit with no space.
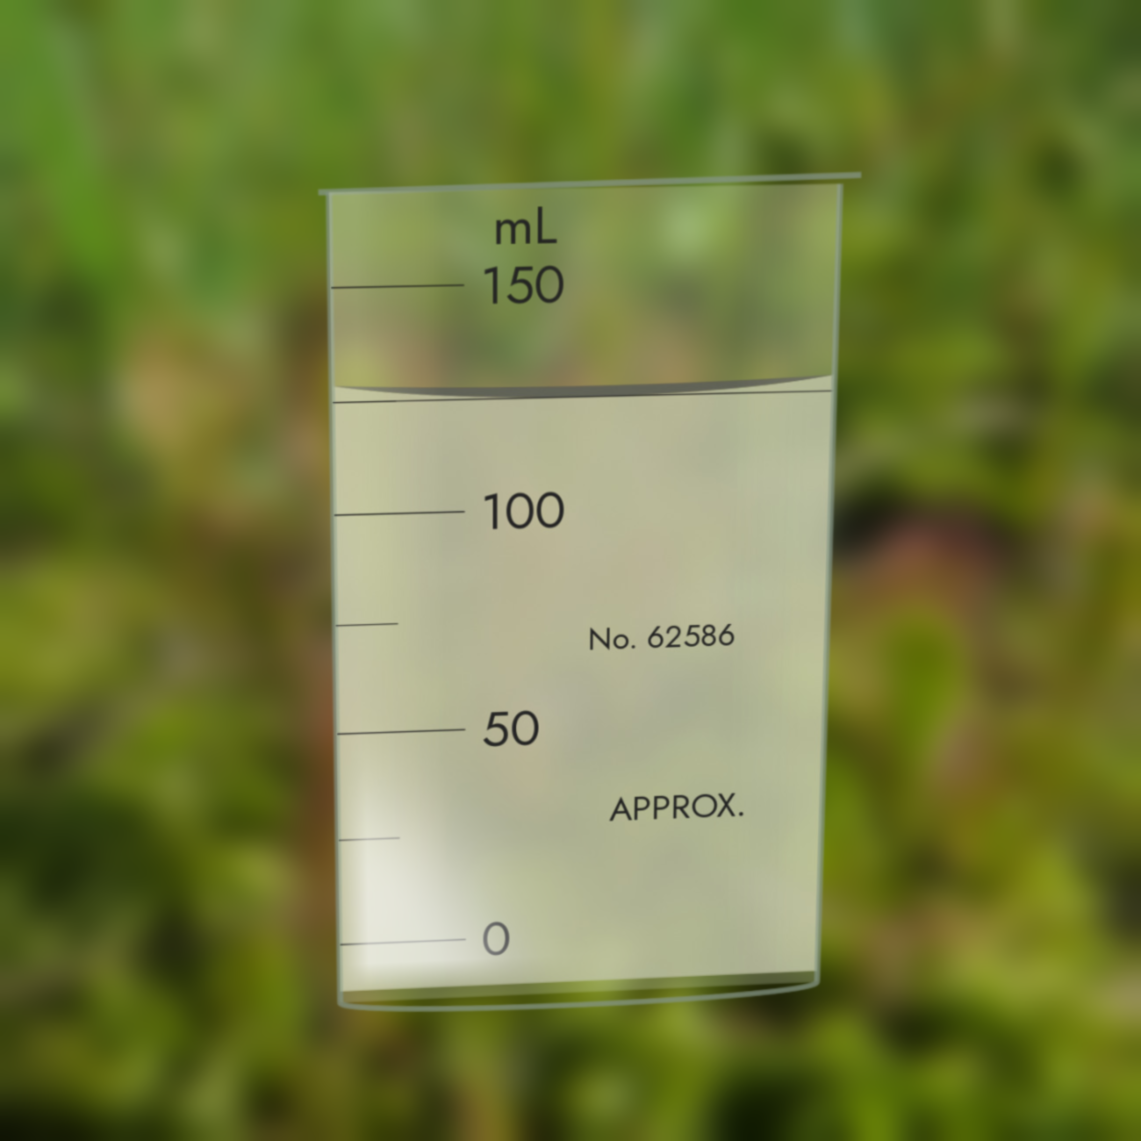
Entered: 125,mL
